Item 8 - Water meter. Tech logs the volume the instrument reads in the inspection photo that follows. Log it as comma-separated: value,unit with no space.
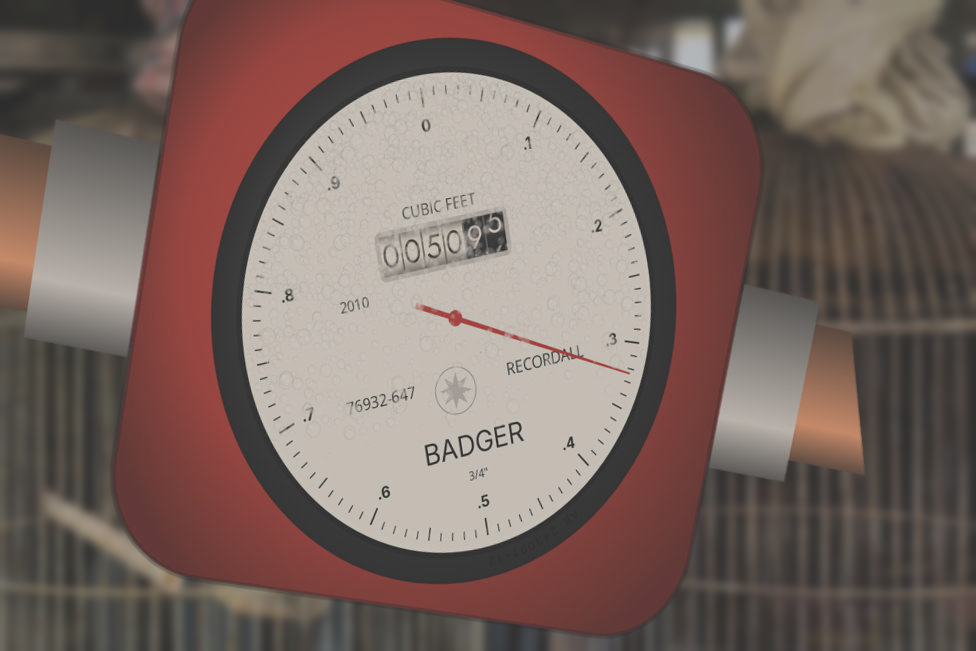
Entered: 5095.32,ft³
